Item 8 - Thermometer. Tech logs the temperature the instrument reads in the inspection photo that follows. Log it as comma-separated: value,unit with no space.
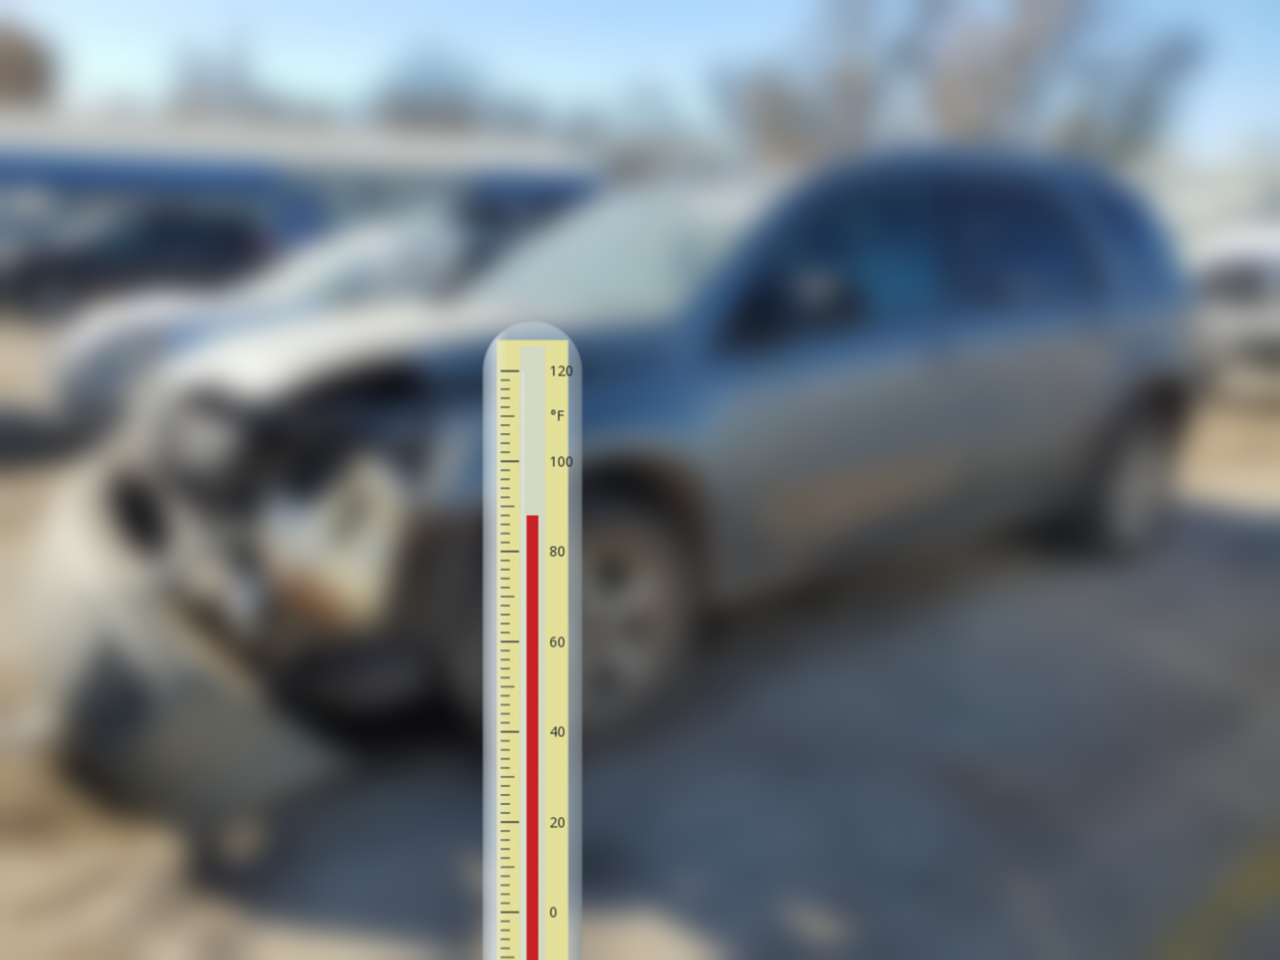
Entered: 88,°F
